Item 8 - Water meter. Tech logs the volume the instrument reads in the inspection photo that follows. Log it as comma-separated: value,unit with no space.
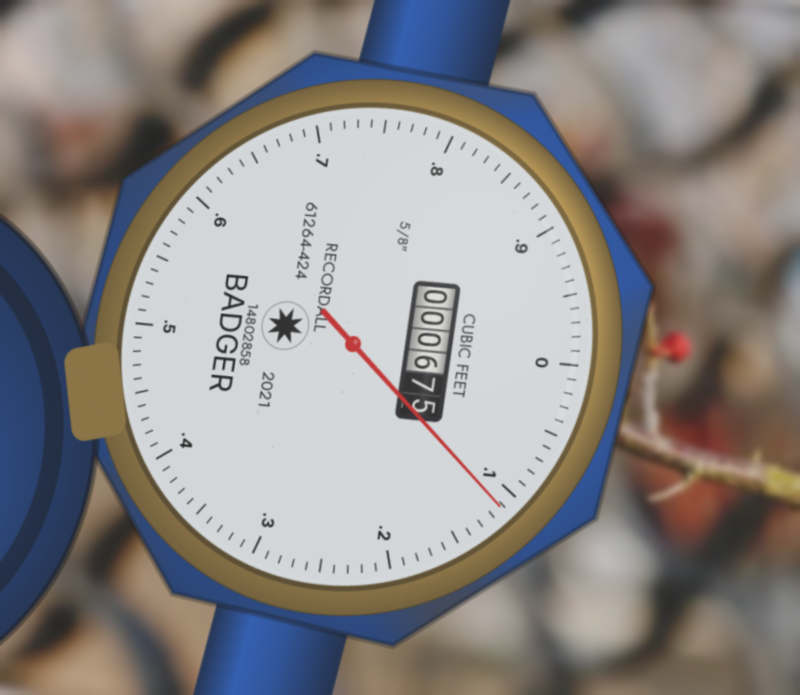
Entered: 675.11,ft³
